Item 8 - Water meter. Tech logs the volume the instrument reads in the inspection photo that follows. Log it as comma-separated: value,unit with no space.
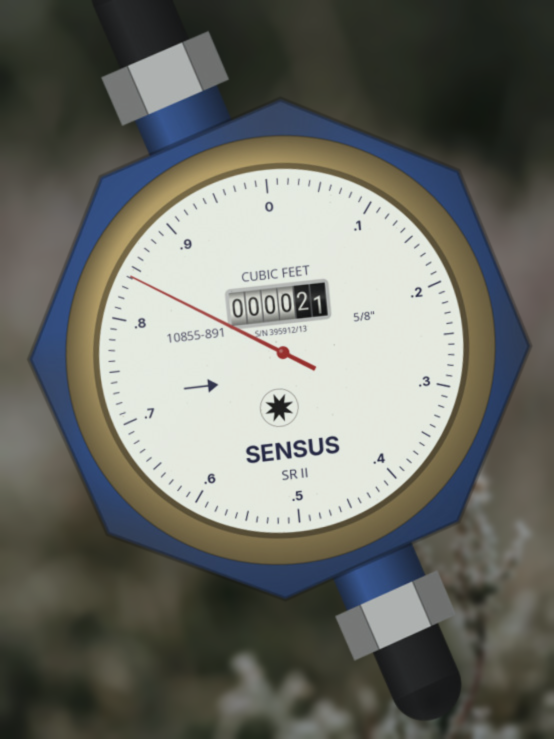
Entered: 20.84,ft³
